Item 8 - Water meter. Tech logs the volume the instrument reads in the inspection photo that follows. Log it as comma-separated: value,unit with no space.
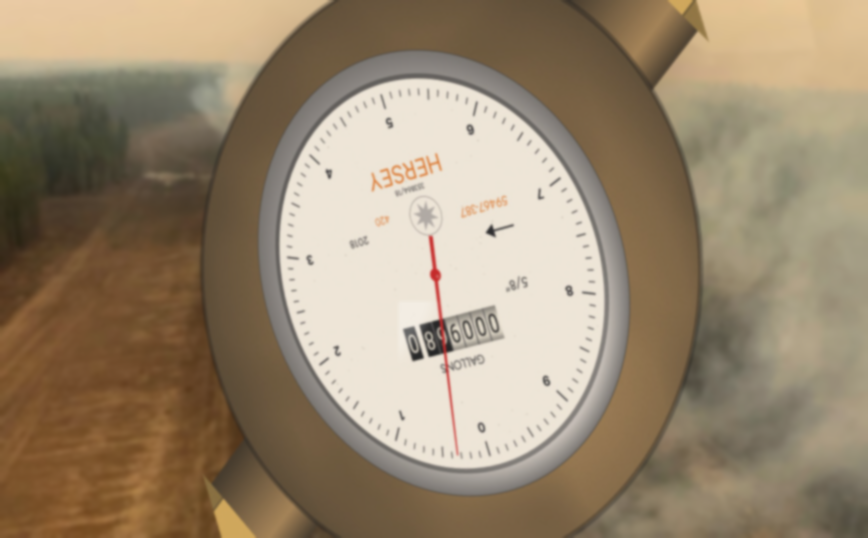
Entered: 9680.3,gal
